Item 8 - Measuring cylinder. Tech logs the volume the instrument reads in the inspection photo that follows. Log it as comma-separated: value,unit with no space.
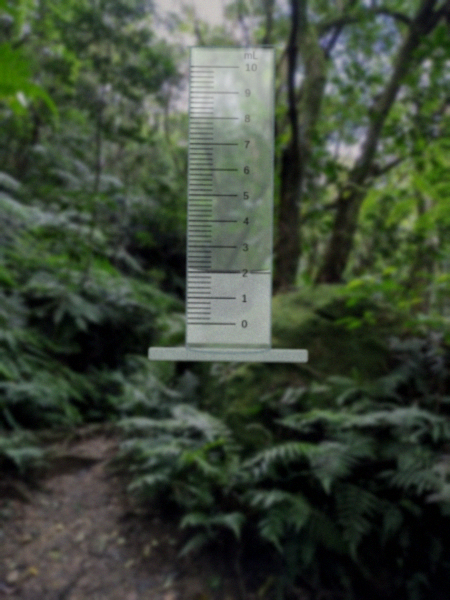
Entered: 2,mL
